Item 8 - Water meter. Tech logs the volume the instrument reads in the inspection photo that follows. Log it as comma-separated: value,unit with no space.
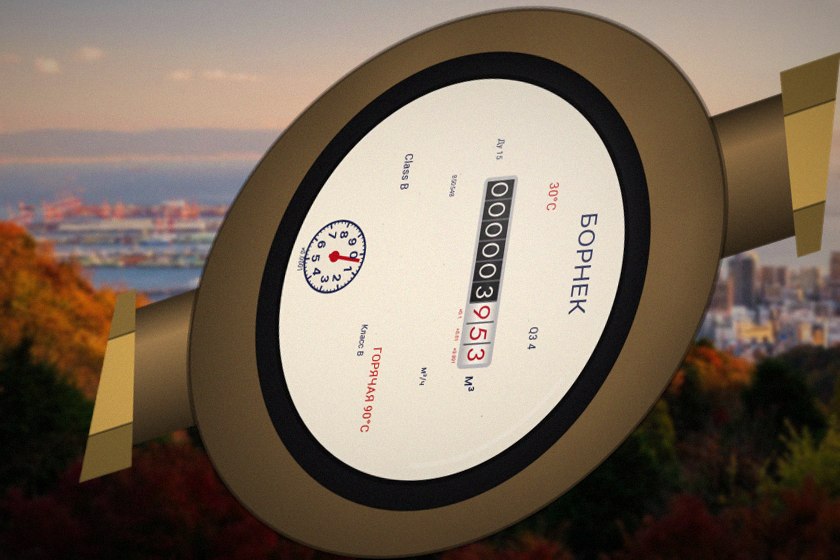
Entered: 3.9530,m³
